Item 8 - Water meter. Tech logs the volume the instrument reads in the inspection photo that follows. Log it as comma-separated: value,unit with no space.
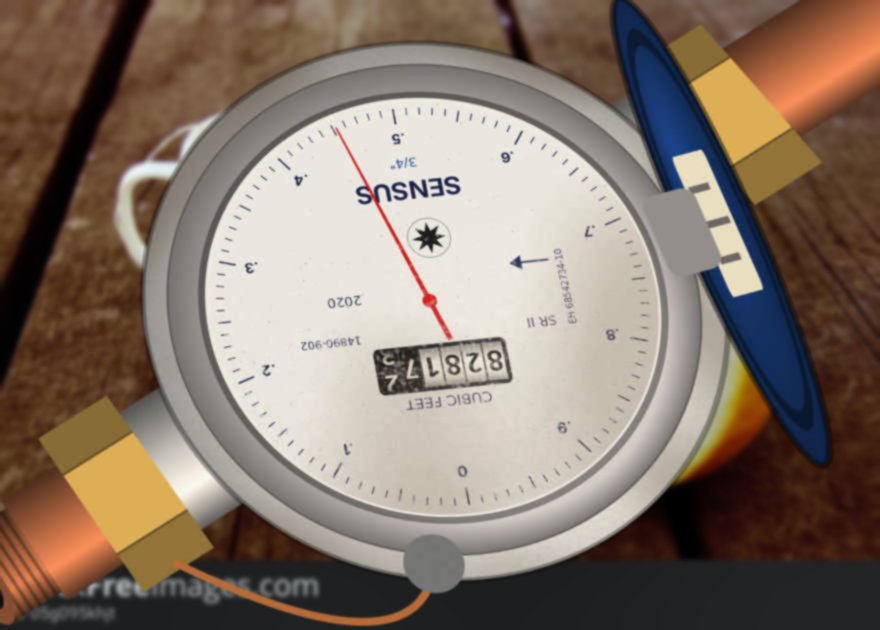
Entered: 828172.45,ft³
